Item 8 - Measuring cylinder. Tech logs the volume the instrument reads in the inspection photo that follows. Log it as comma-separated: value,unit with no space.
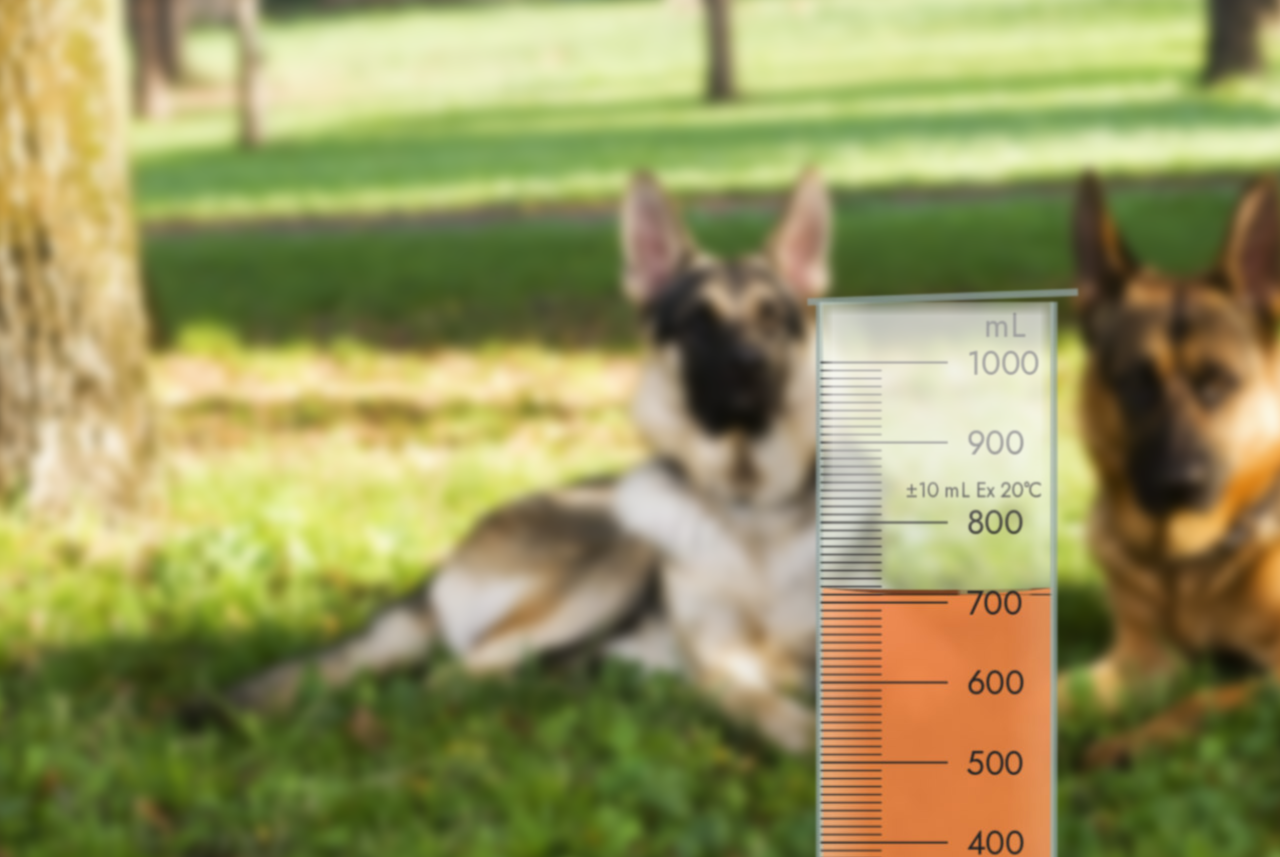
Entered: 710,mL
